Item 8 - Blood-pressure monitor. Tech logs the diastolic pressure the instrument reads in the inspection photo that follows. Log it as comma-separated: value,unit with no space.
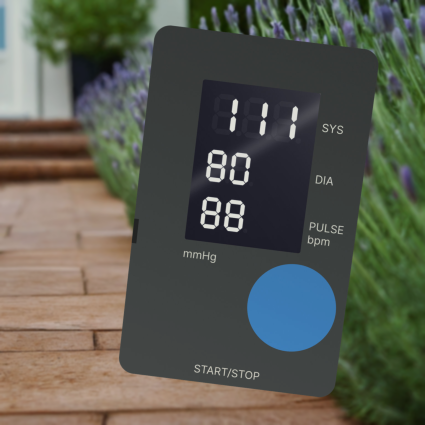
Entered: 80,mmHg
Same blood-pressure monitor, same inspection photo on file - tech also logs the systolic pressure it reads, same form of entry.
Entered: 111,mmHg
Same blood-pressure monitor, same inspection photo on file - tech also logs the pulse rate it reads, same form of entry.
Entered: 88,bpm
